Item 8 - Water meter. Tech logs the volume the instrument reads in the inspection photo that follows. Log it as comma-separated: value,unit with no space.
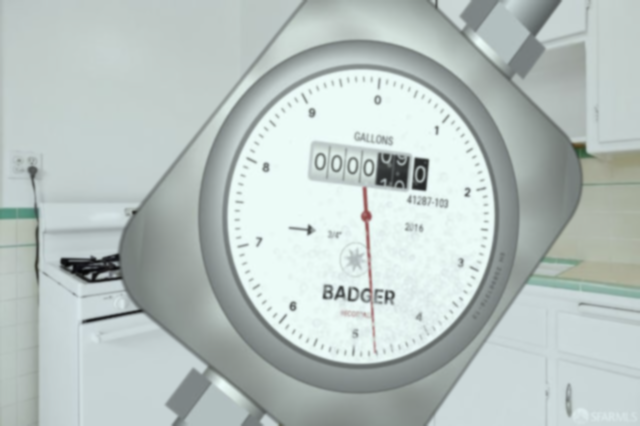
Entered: 94.7,gal
